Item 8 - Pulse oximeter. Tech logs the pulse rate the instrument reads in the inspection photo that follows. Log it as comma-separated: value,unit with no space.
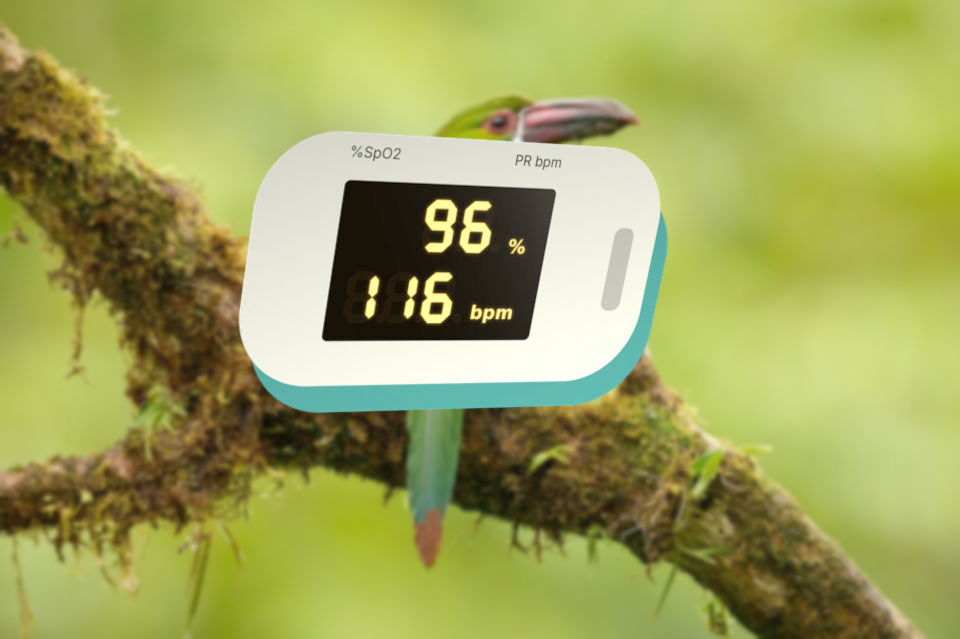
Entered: 116,bpm
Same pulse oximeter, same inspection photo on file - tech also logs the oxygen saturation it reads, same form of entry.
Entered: 96,%
